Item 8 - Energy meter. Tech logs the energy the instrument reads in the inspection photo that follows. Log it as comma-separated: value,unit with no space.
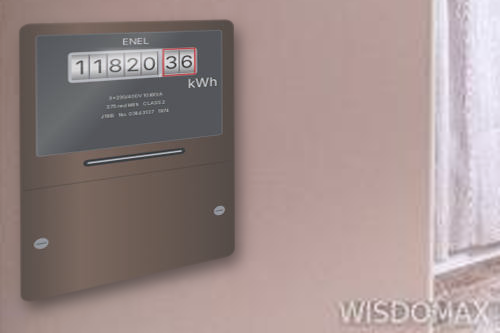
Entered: 11820.36,kWh
